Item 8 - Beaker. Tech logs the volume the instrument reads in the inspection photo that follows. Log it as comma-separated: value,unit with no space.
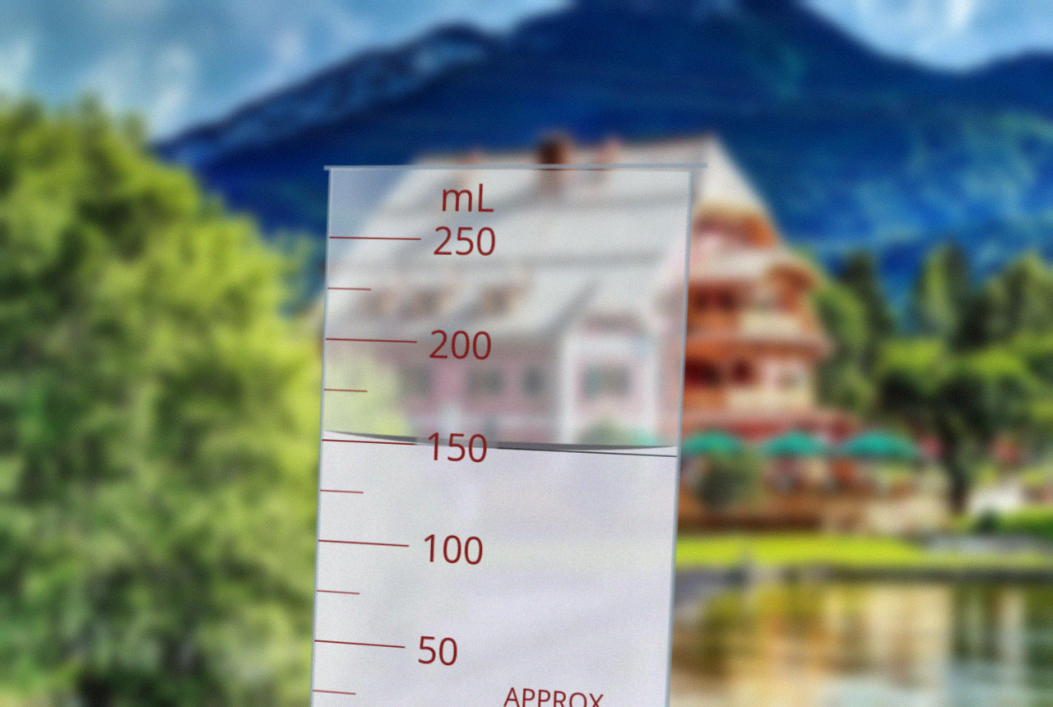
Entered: 150,mL
